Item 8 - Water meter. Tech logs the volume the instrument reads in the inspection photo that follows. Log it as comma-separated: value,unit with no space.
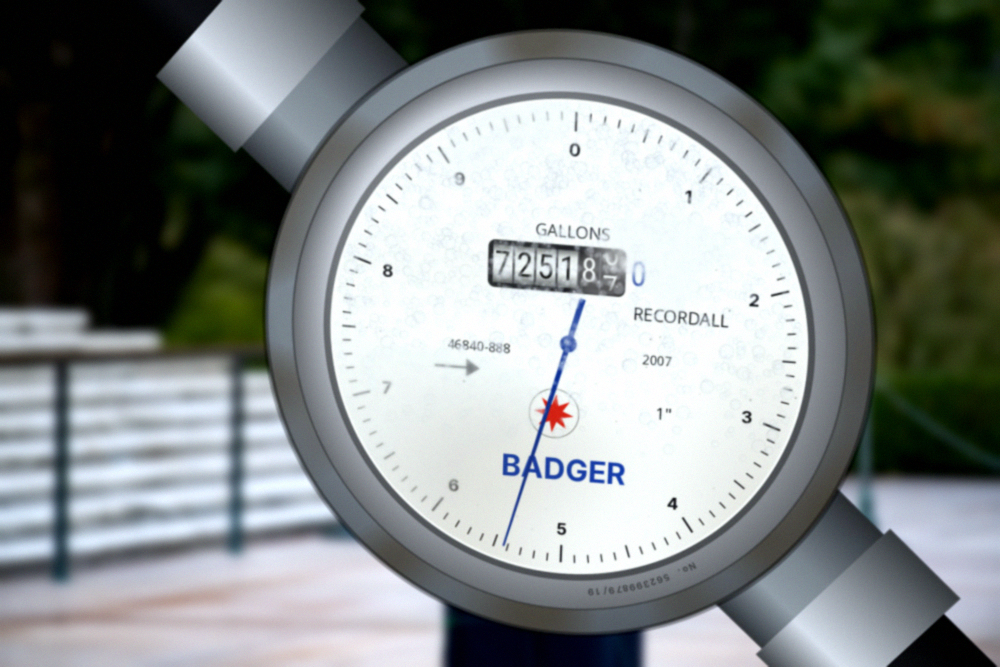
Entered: 7251865.4,gal
